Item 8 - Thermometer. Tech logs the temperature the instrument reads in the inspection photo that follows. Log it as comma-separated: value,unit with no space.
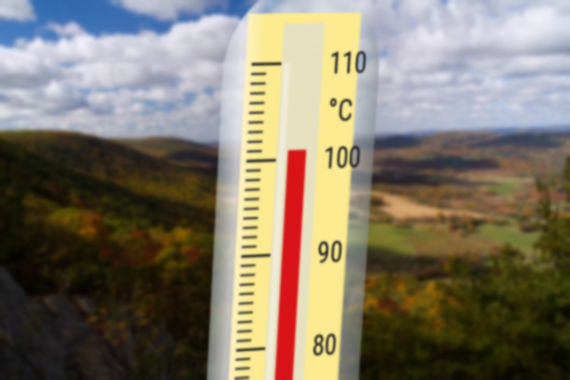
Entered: 101,°C
